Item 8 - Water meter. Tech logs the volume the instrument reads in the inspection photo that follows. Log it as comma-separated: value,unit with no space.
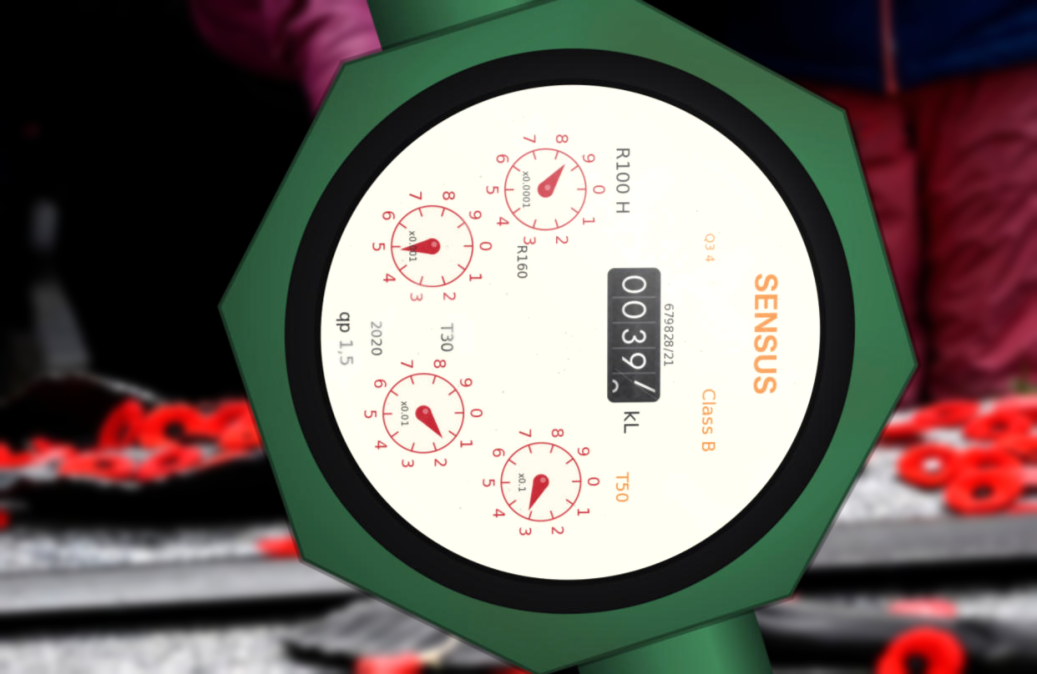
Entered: 397.3148,kL
